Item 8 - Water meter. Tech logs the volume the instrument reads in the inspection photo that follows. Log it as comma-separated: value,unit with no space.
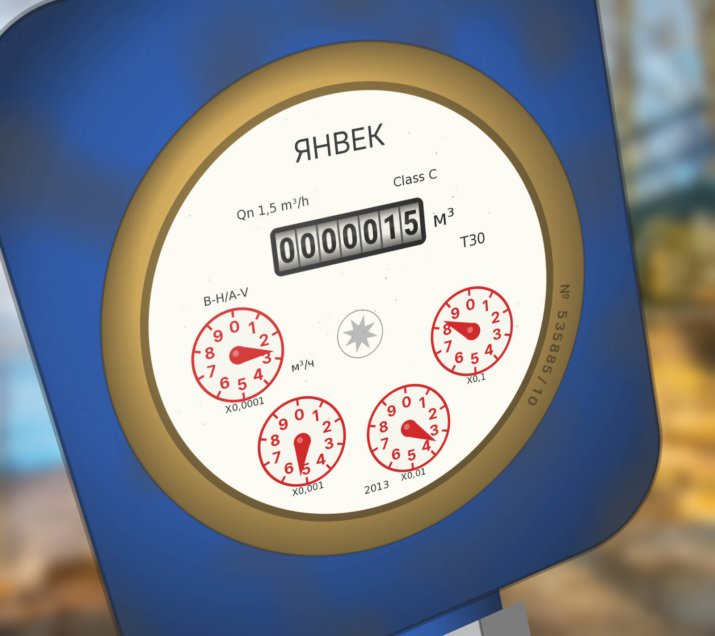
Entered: 15.8352,m³
